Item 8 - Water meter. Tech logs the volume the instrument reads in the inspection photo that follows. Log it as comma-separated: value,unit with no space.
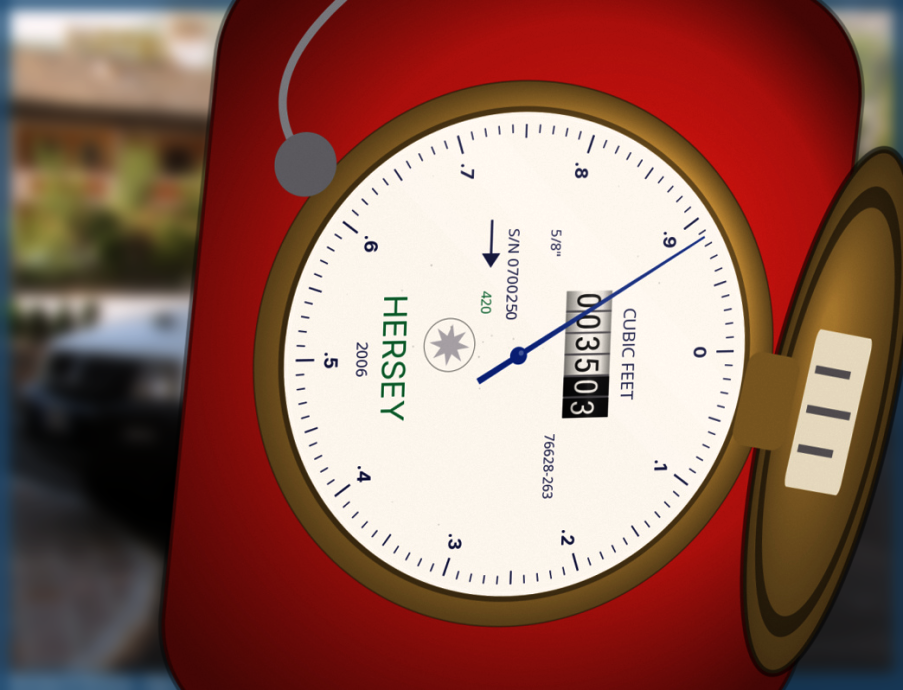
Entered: 3502.91,ft³
